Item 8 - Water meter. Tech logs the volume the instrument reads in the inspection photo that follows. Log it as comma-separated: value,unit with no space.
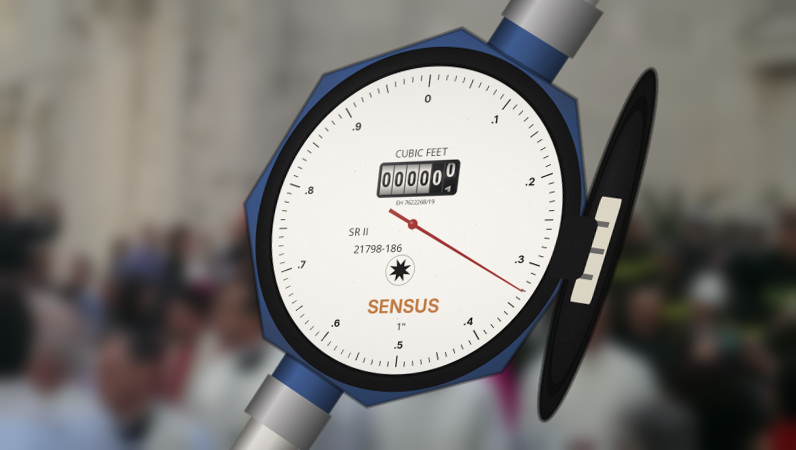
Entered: 0.33,ft³
